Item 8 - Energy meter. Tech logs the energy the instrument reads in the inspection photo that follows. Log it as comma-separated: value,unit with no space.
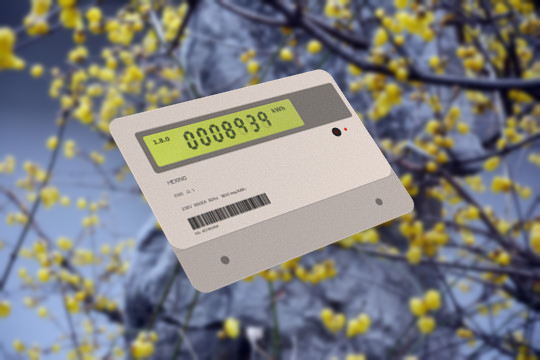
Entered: 8939,kWh
